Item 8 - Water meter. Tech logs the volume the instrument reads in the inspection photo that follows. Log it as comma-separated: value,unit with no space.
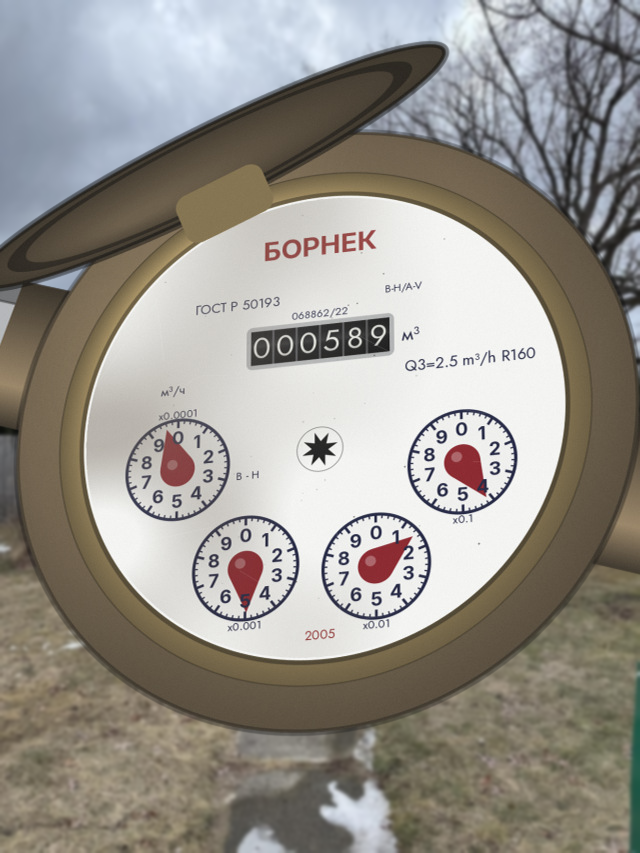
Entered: 589.4149,m³
